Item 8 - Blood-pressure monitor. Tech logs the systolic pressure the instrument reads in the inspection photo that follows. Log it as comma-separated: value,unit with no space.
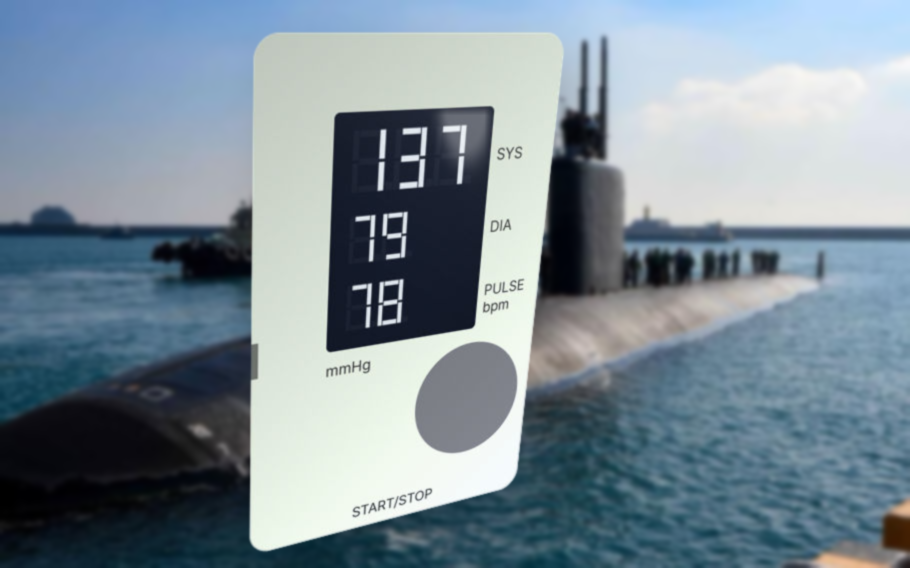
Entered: 137,mmHg
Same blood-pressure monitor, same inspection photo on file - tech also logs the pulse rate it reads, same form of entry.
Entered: 78,bpm
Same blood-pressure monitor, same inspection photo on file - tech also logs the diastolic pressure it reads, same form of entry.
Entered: 79,mmHg
